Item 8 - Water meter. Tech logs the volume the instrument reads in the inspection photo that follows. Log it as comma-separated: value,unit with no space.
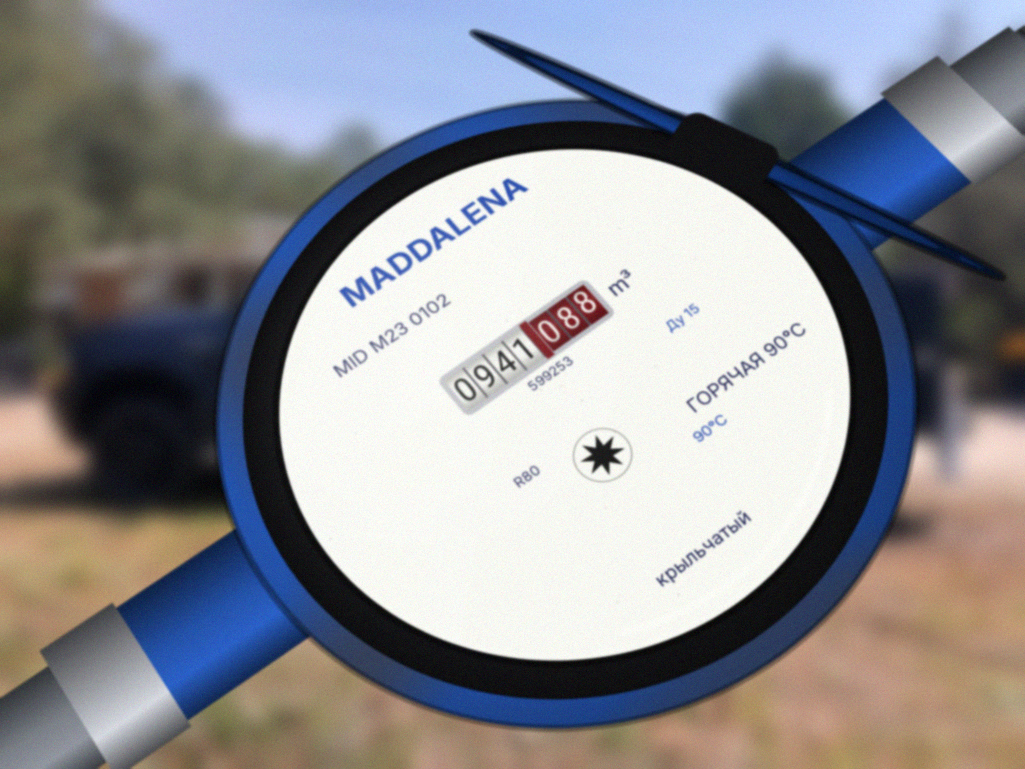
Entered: 941.088,m³
